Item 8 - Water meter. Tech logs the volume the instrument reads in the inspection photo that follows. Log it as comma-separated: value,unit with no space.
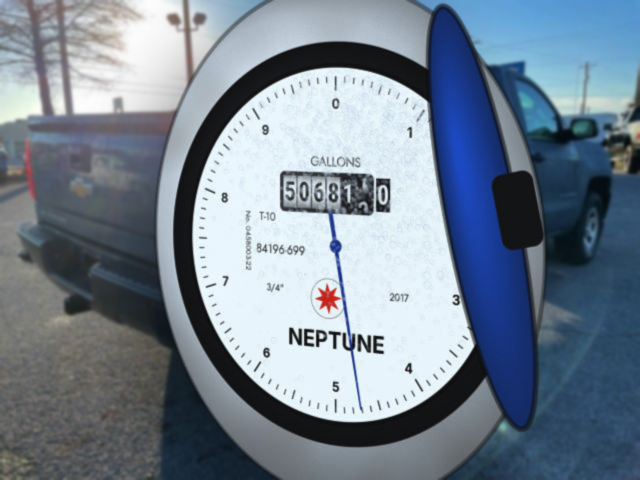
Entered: 5068114.7,gal
